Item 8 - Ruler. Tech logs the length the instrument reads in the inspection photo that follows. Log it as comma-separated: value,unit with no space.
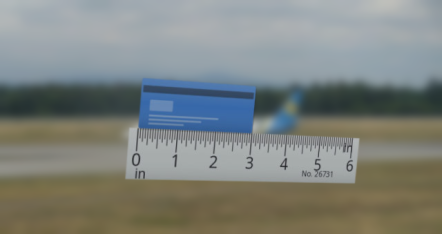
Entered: 3,in
